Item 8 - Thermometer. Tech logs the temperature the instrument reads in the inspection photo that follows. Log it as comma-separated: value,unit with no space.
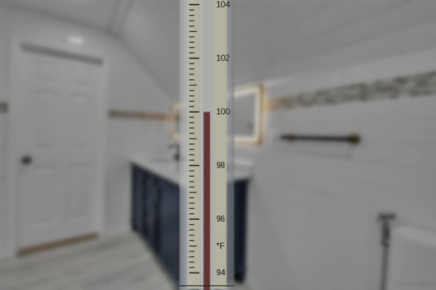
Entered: 100,°F
